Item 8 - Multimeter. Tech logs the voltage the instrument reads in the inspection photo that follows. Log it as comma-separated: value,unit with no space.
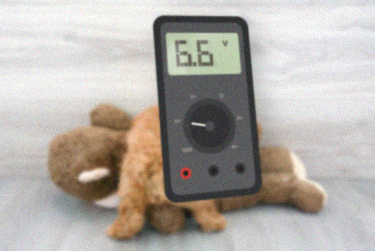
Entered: 6.6,V
